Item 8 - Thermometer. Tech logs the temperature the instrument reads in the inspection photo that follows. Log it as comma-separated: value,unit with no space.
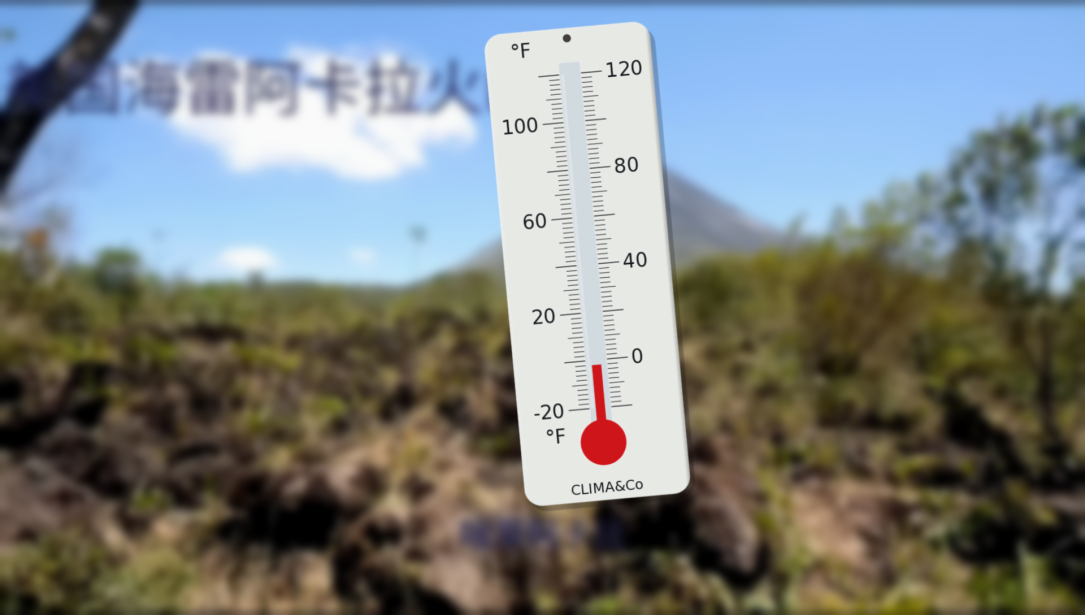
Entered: -2,°F
